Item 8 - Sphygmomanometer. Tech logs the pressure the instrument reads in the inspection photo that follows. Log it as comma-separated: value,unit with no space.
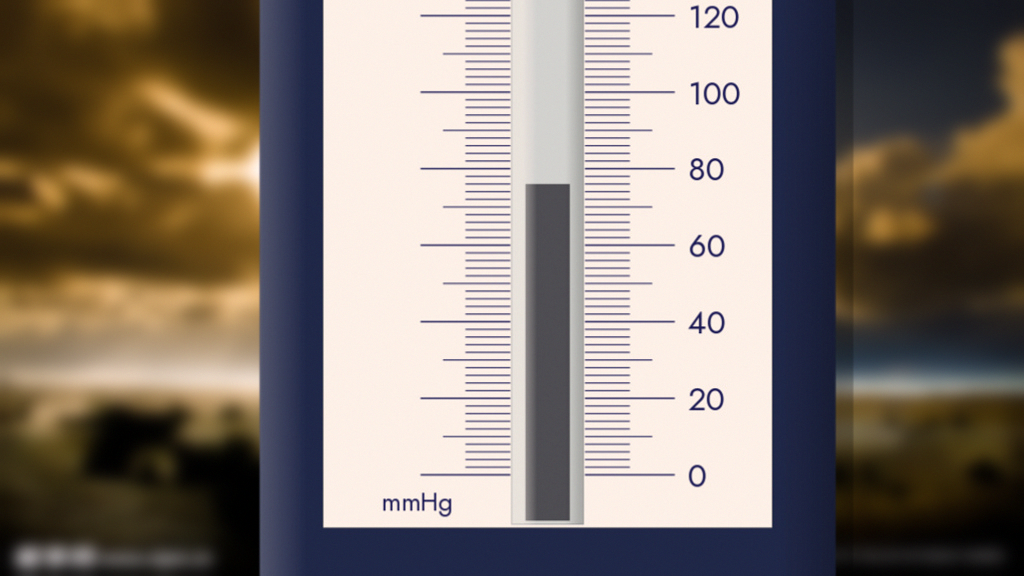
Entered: 76,mmHg
